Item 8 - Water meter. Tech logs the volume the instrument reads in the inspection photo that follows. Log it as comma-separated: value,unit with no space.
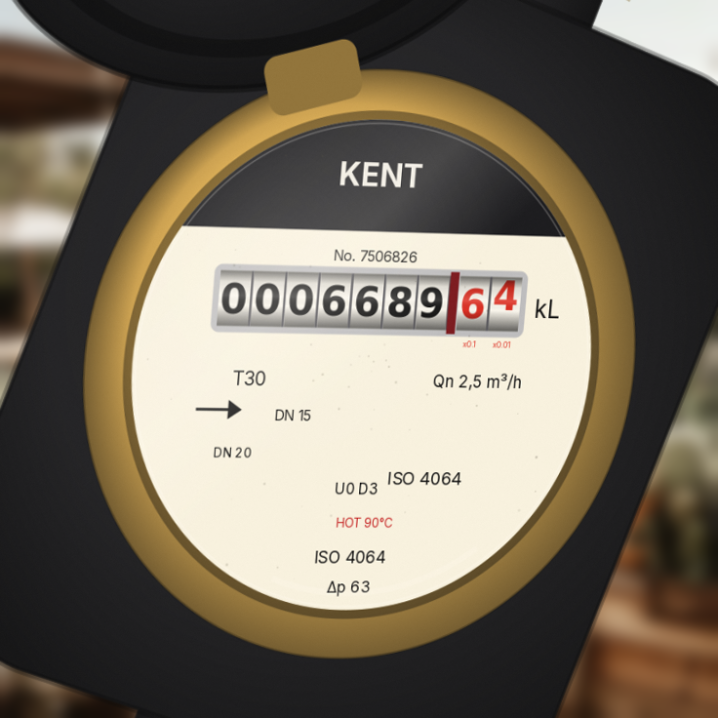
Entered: 6689.64,kL
